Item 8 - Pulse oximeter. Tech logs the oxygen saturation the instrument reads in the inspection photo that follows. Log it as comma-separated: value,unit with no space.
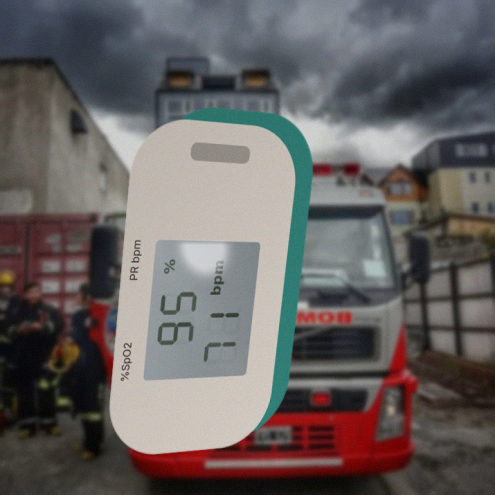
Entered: 95,%
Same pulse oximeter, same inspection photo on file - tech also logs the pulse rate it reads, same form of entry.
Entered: 71,bpm
